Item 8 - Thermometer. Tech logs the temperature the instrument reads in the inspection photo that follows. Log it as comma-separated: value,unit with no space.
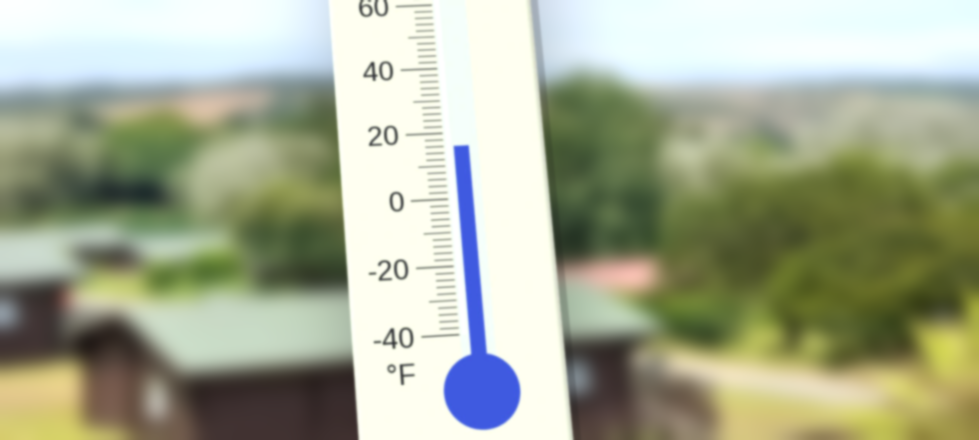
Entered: 16,°F
